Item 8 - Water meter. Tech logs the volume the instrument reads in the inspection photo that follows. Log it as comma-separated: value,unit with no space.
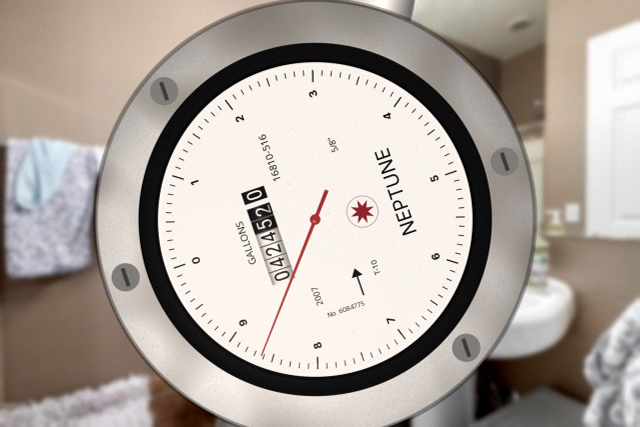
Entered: 424518.6,gal
